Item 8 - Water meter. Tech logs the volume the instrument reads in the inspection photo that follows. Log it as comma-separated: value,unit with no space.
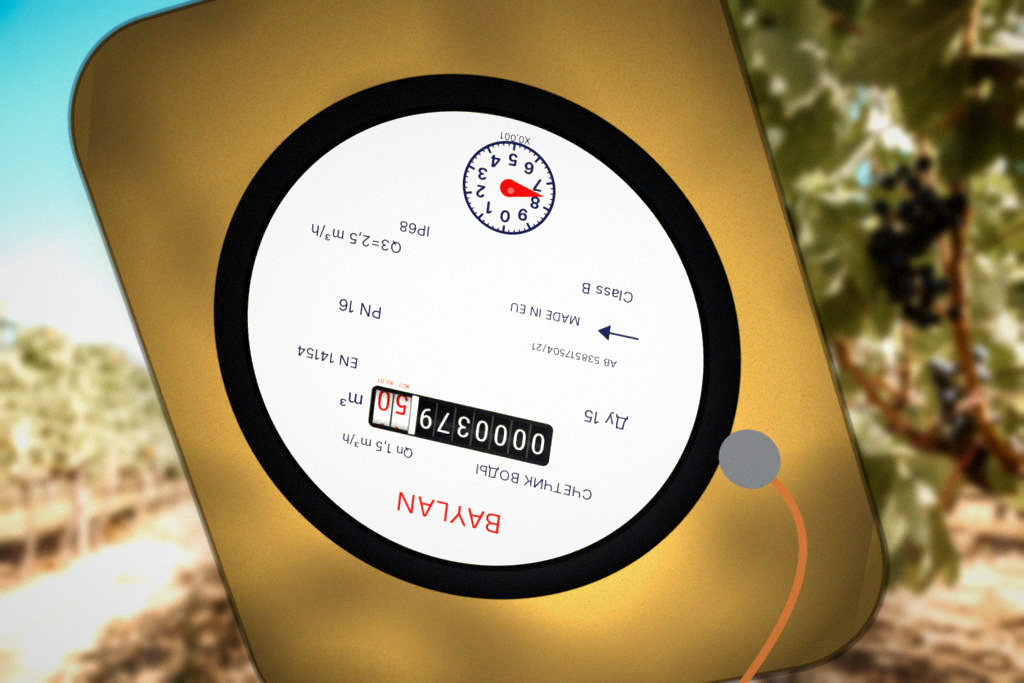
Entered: 379.497,m³
